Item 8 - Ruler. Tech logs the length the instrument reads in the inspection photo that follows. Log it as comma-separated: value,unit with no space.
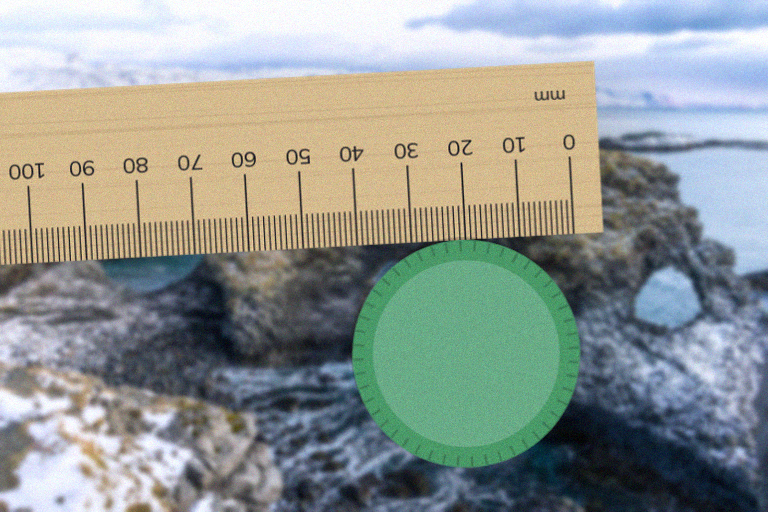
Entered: 42,mm
